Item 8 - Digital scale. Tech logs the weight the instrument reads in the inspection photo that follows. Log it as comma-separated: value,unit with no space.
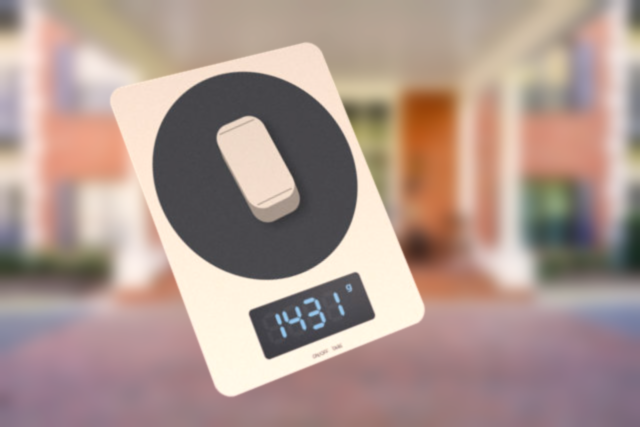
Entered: 1431,g
